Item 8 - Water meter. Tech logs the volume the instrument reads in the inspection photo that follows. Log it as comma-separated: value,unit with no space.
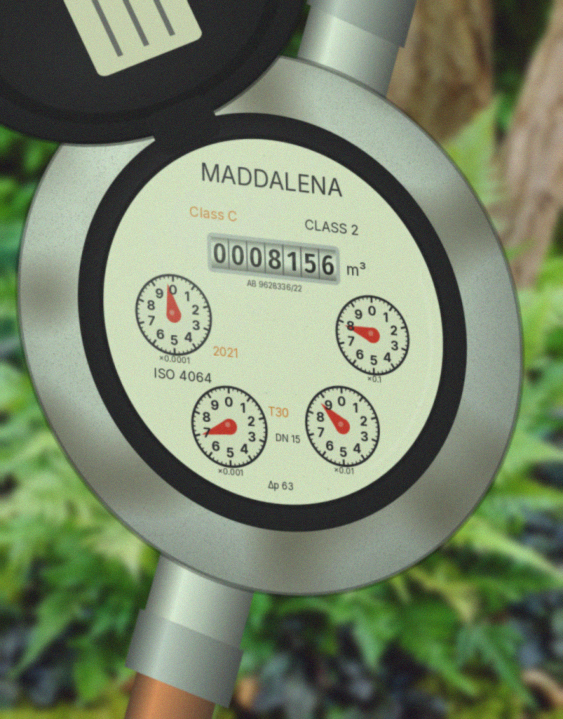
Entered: 8156.7869,m³
